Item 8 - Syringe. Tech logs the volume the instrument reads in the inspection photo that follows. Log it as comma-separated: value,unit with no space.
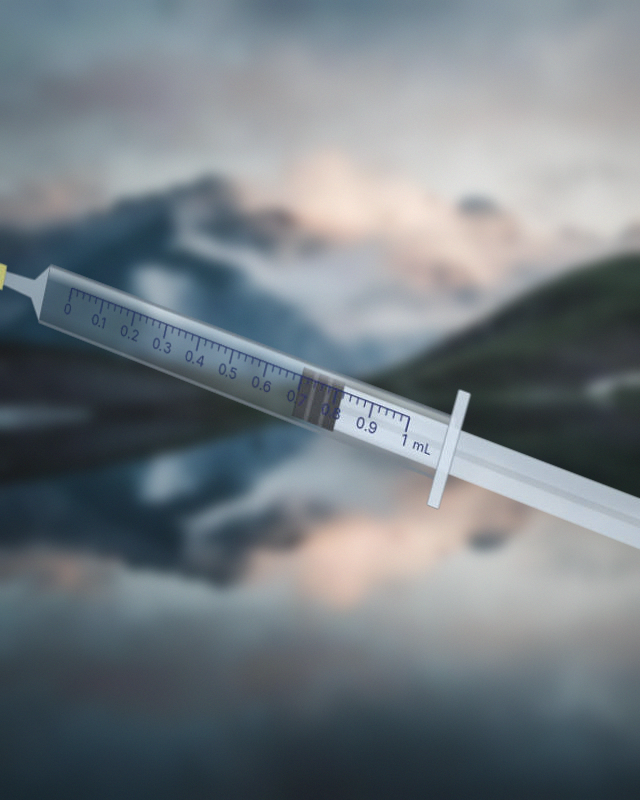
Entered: 0.7,mL
